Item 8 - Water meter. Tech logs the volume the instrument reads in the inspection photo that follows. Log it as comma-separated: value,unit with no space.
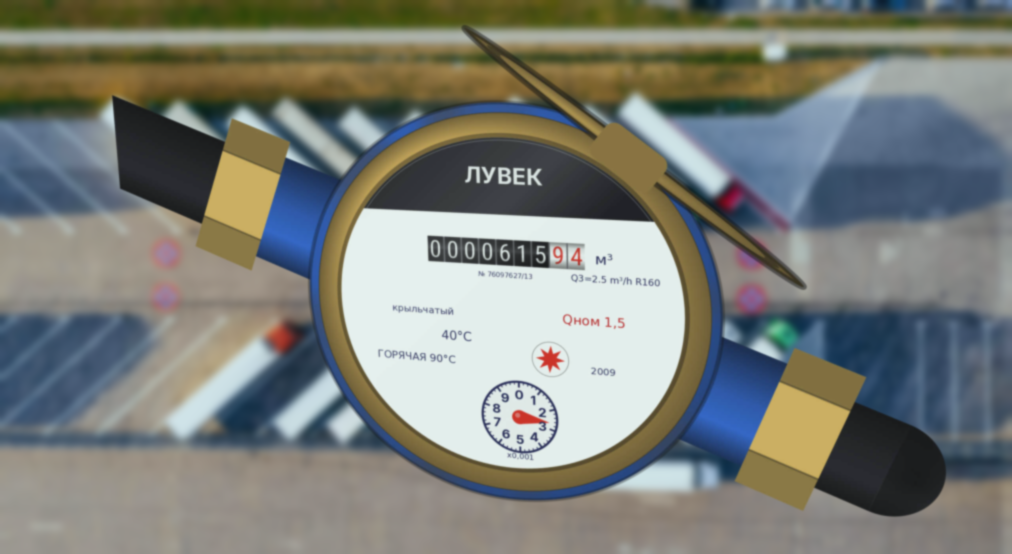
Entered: 615.942,m³
